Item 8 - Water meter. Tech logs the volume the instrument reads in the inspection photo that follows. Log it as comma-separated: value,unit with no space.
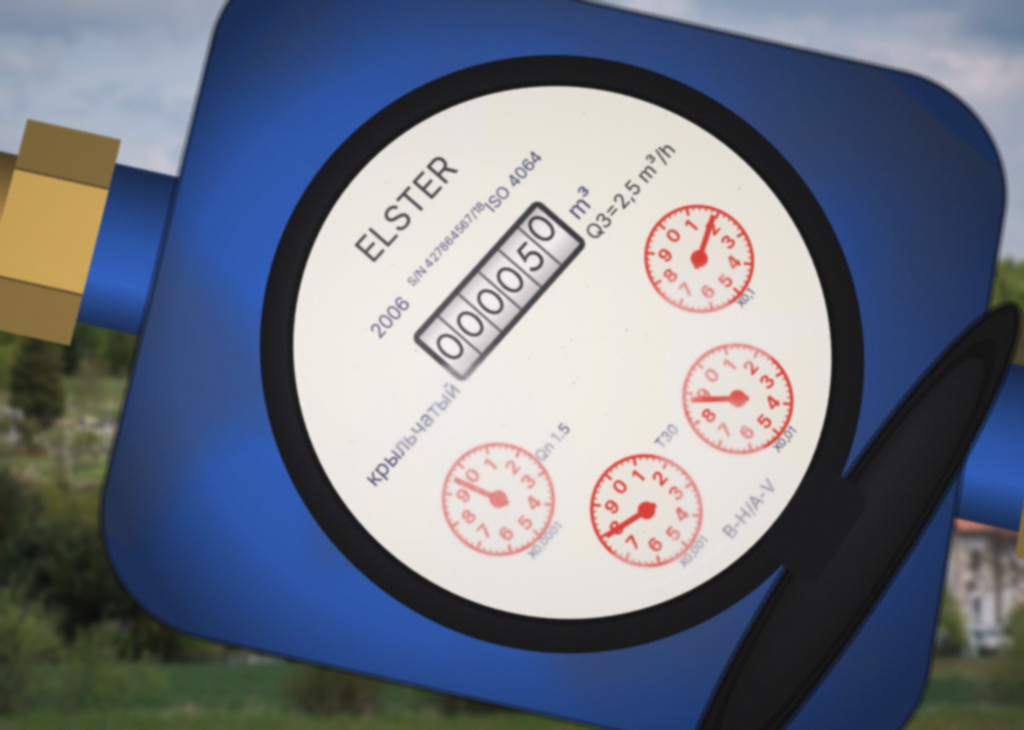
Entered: 50.1879,m³
